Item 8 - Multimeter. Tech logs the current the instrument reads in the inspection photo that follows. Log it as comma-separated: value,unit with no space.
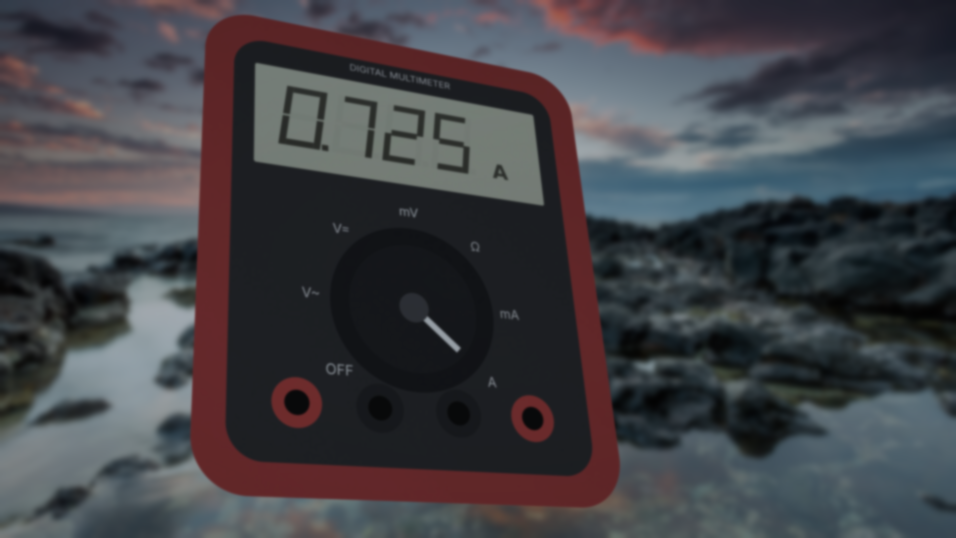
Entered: 0.725,A
